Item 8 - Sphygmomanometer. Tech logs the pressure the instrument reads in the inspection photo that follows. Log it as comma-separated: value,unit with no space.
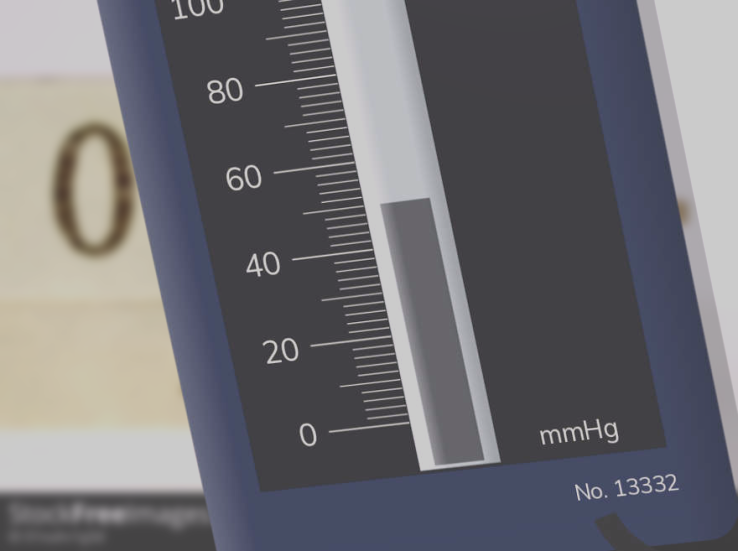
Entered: 50,mmHg
